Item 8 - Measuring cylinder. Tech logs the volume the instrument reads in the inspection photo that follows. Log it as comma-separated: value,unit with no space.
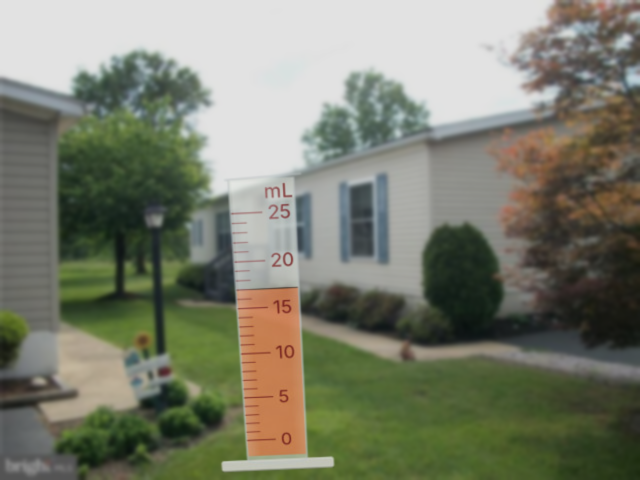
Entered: 17,mL
